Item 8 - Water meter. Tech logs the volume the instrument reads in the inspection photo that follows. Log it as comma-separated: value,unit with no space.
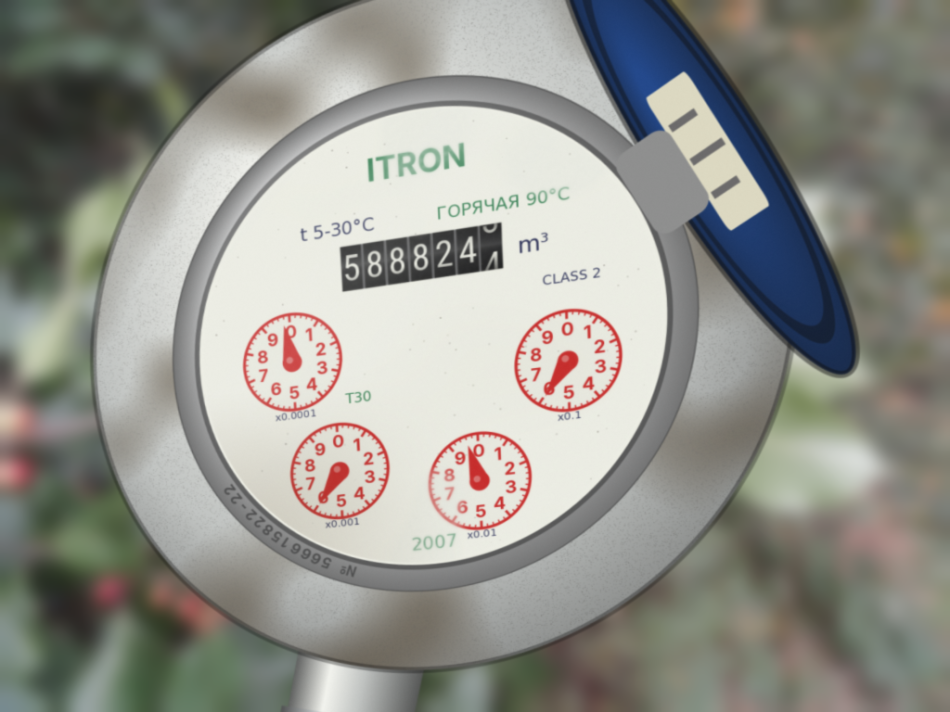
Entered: 5888243.5959,m³
